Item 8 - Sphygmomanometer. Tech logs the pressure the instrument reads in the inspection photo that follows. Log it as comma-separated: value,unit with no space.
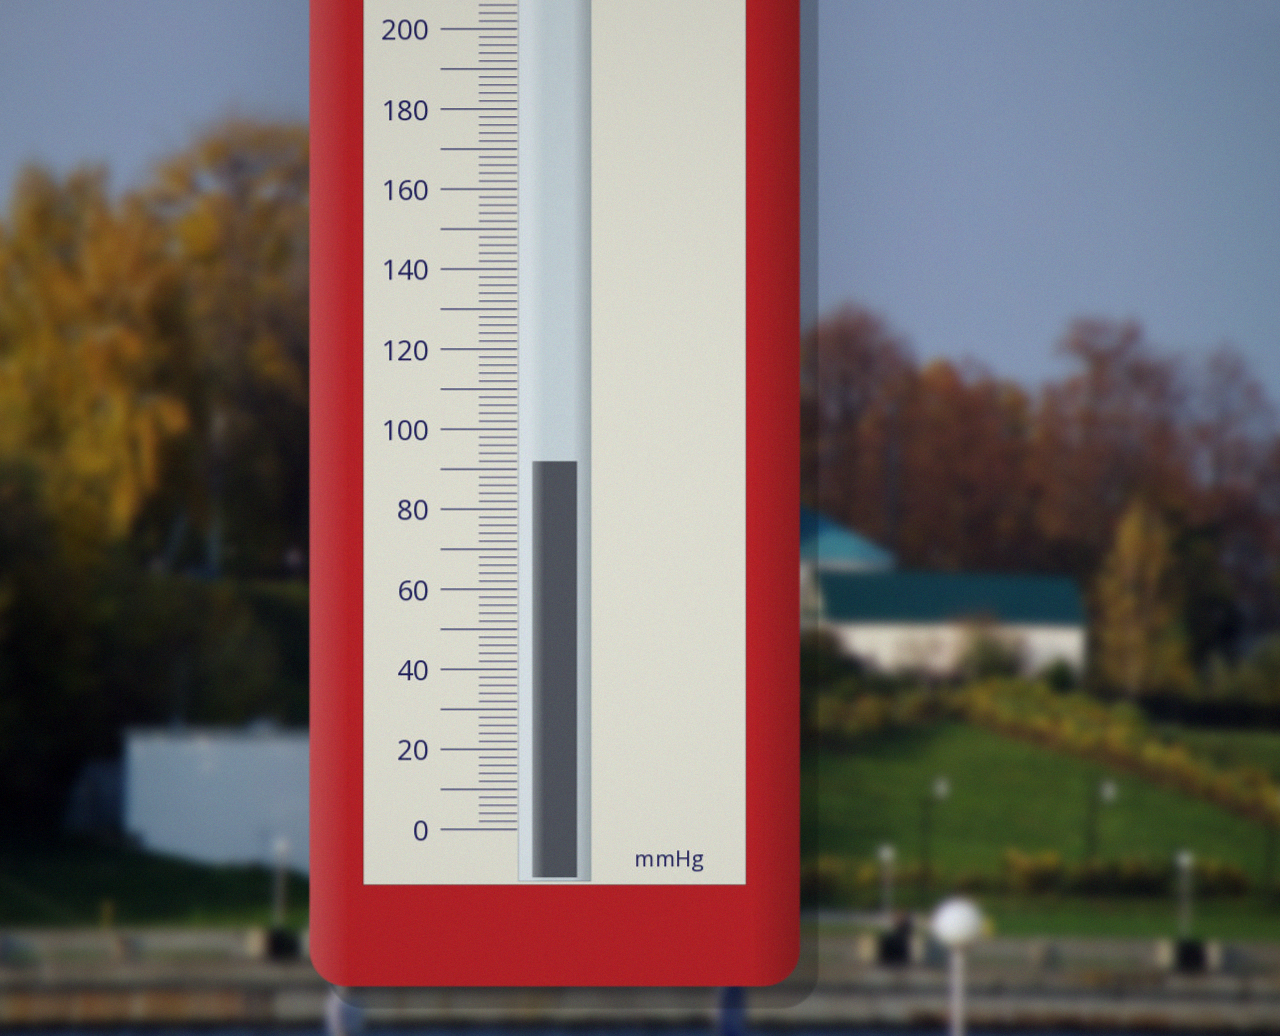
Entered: 92,mmHg
